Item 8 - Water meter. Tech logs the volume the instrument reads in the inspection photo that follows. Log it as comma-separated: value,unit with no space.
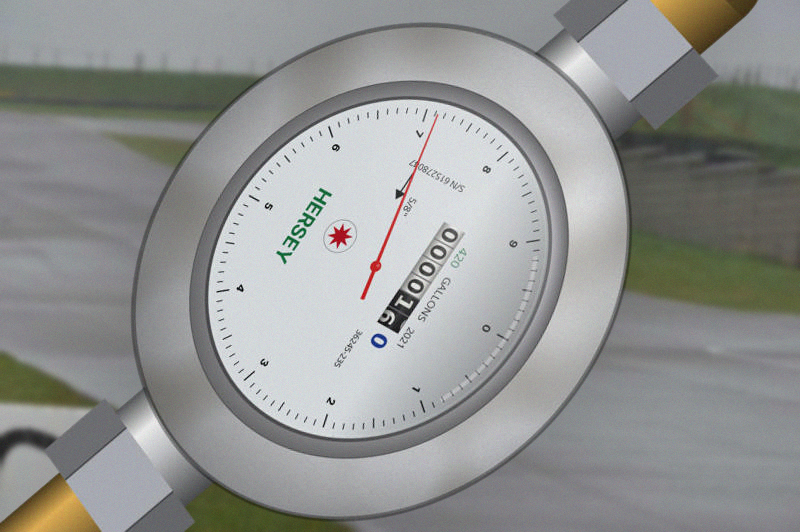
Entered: 157.1,gal
